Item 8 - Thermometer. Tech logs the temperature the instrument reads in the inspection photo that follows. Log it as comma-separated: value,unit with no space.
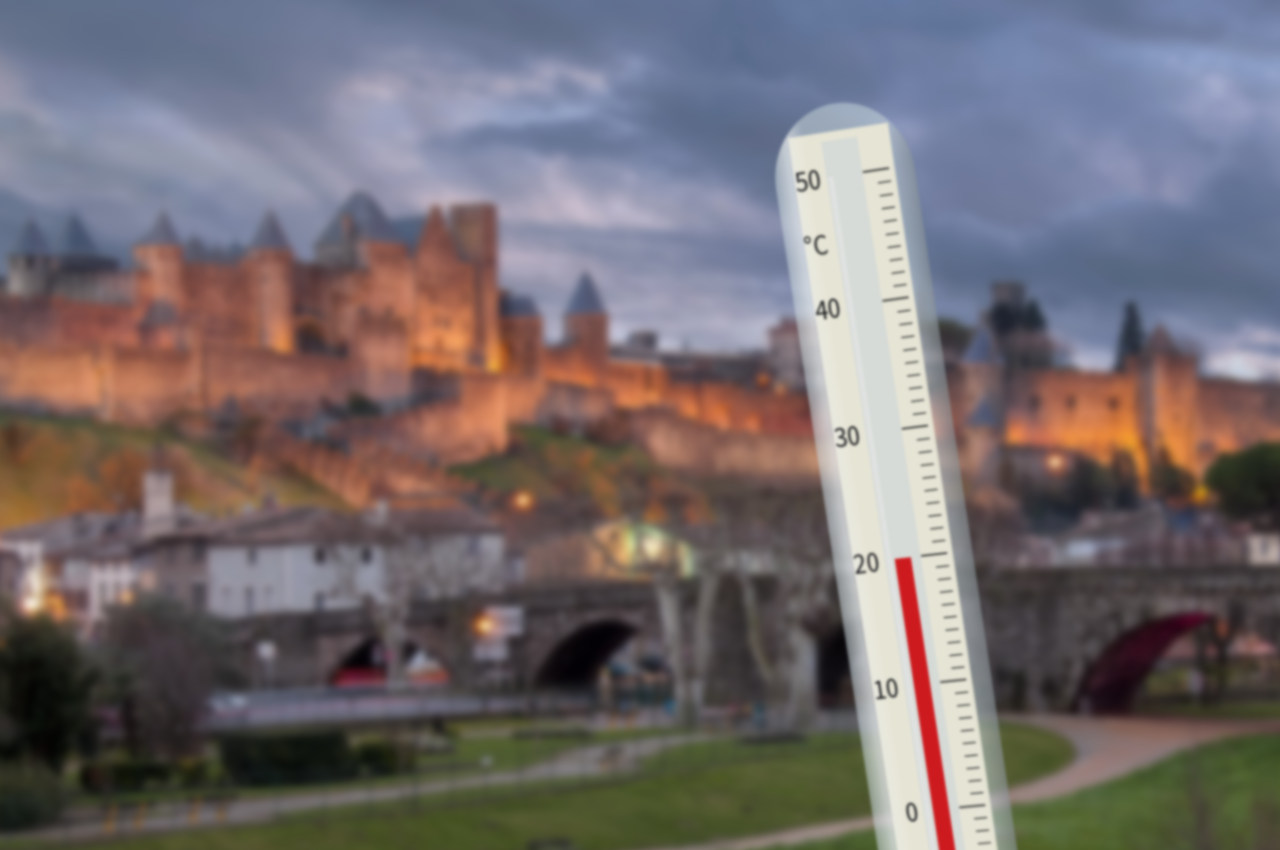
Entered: 20,°C
